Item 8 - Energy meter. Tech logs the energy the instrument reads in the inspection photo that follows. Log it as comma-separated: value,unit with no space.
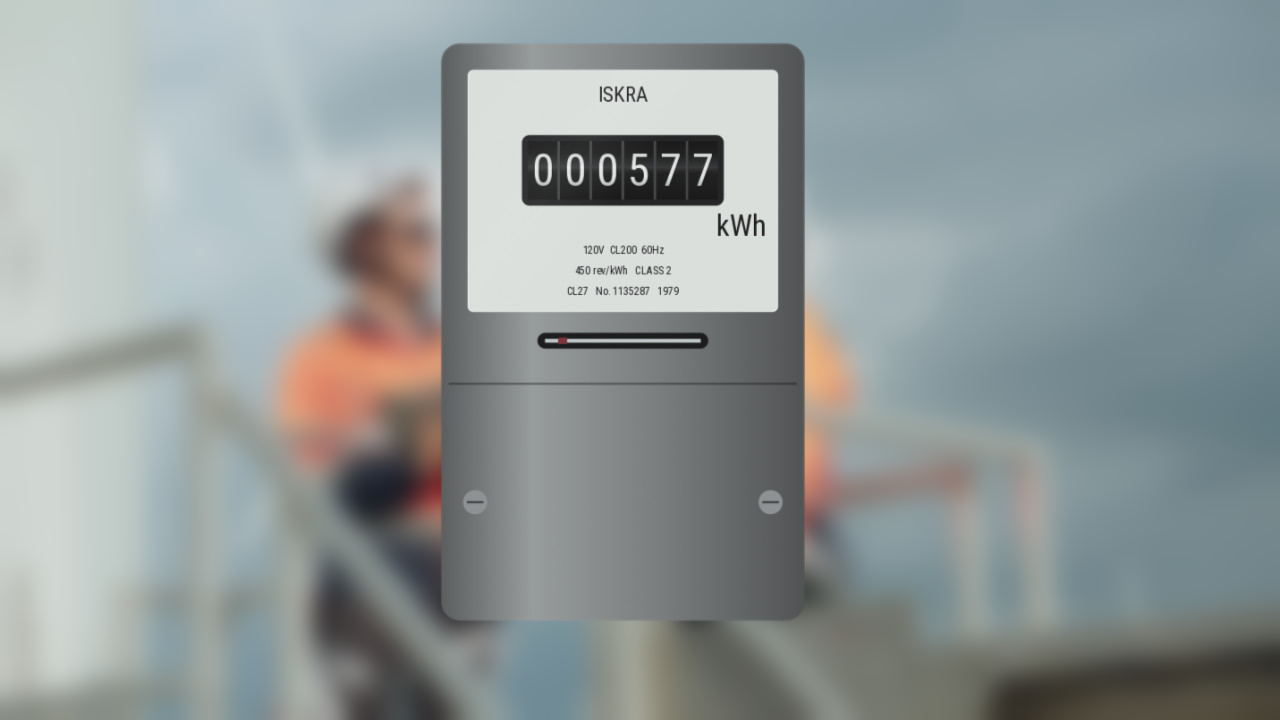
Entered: 577,kWh
